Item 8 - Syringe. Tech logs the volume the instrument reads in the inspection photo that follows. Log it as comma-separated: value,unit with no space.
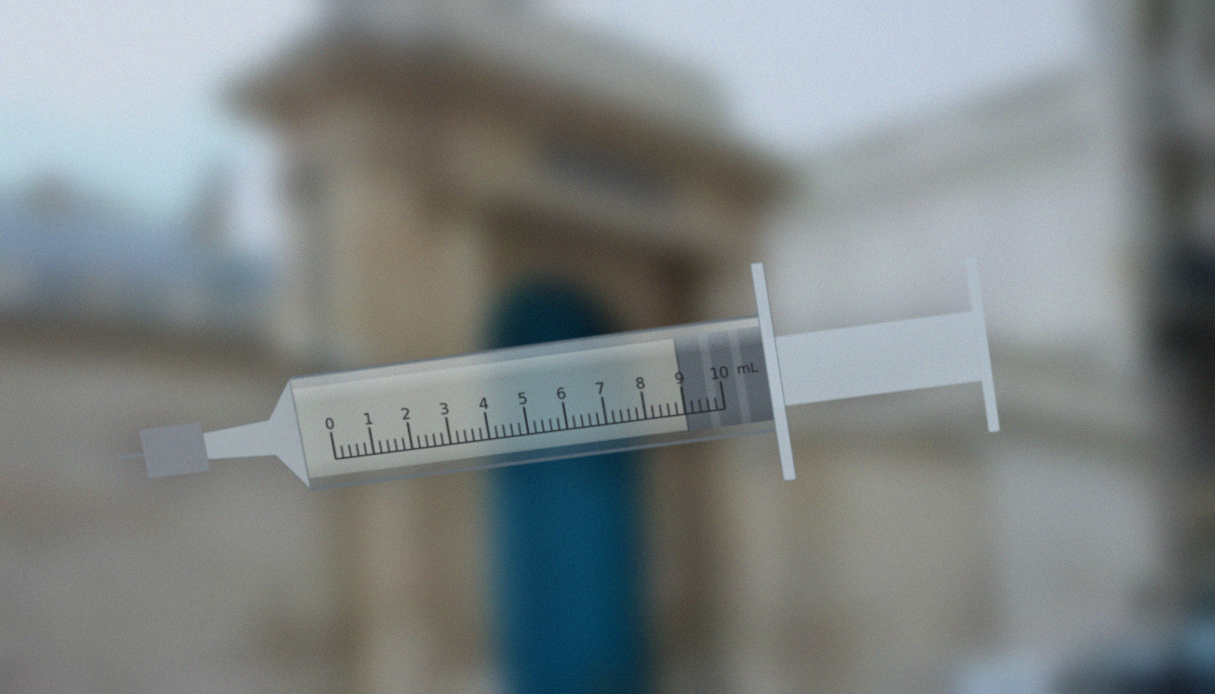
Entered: 9,mL
